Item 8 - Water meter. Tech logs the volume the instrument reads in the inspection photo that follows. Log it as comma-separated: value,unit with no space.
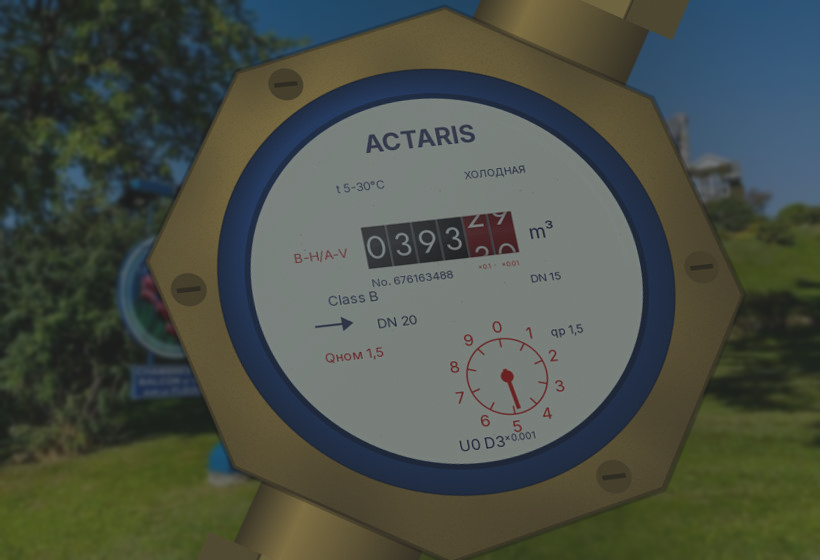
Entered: 393.294,m³
